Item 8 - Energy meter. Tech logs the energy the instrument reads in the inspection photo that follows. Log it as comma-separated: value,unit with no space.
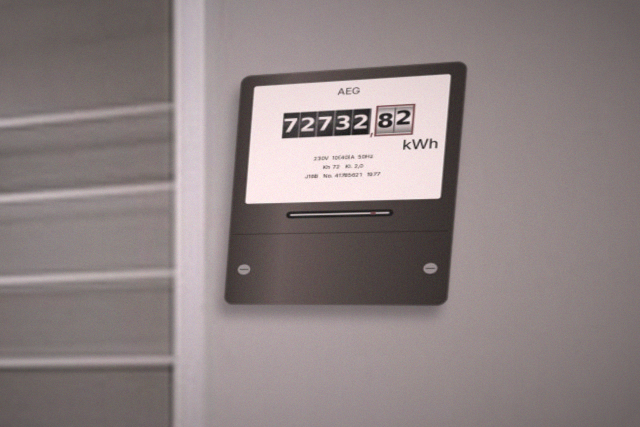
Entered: 72732.82,kWh
